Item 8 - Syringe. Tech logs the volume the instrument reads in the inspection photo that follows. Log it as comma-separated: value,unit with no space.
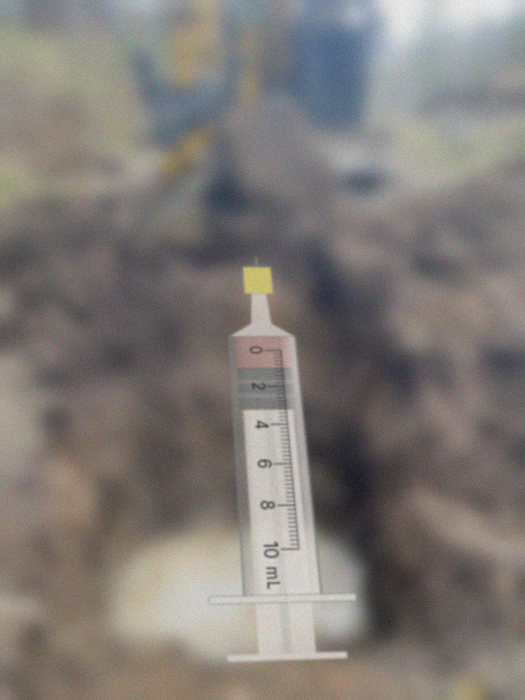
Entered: 1,mL
